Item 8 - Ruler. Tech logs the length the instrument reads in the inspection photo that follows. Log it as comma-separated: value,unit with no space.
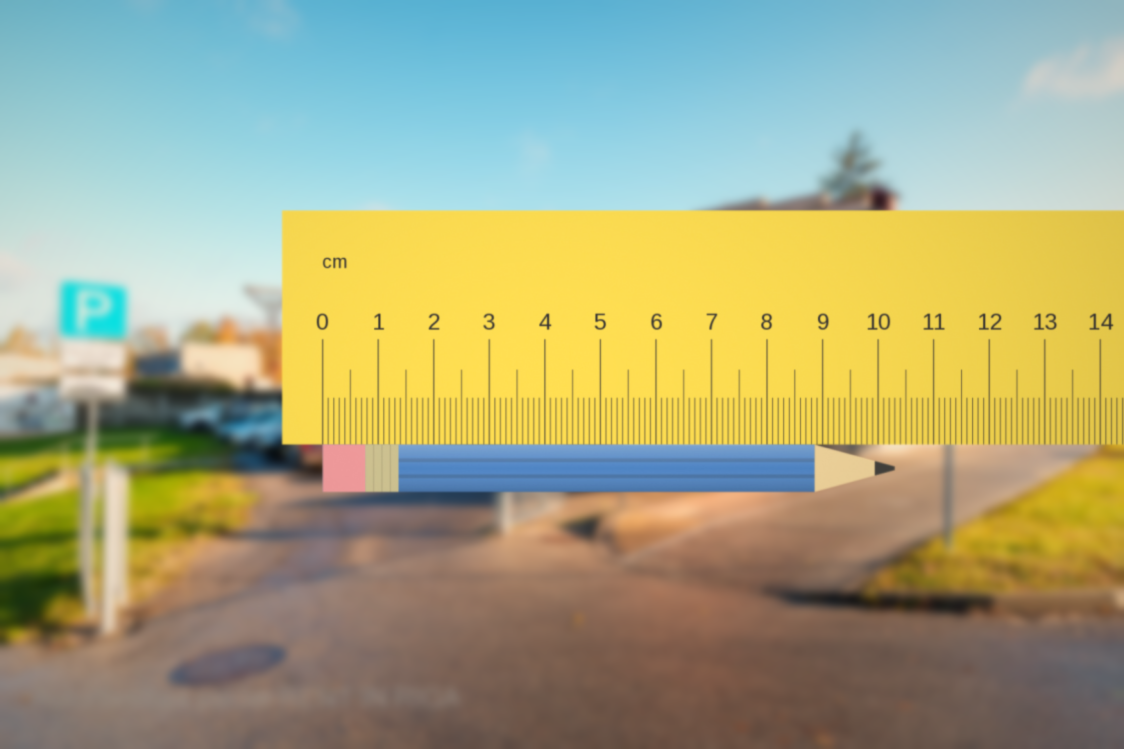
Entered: 10.3,cm
